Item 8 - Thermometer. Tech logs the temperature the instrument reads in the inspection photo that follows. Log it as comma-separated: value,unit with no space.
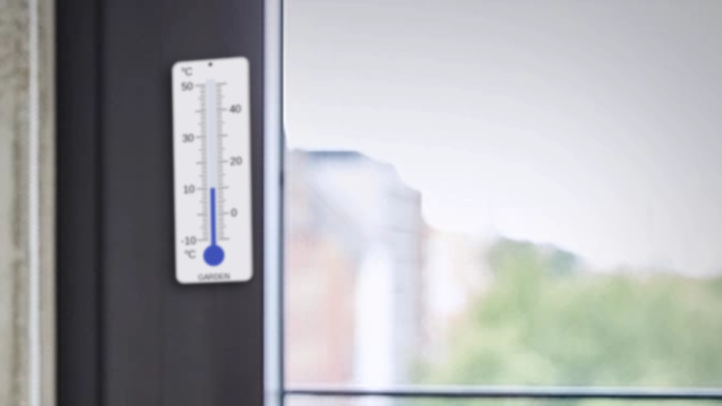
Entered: 10,°C
